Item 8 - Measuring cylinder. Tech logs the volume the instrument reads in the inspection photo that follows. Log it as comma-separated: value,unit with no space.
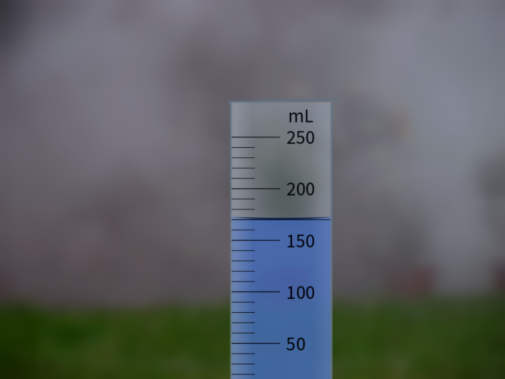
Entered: 170,mL
